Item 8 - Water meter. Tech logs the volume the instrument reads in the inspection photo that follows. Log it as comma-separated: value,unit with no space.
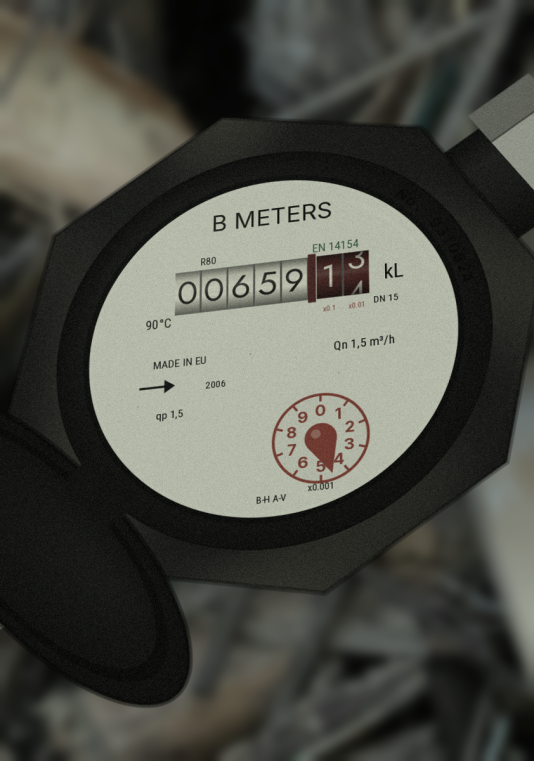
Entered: 659.134,kL
